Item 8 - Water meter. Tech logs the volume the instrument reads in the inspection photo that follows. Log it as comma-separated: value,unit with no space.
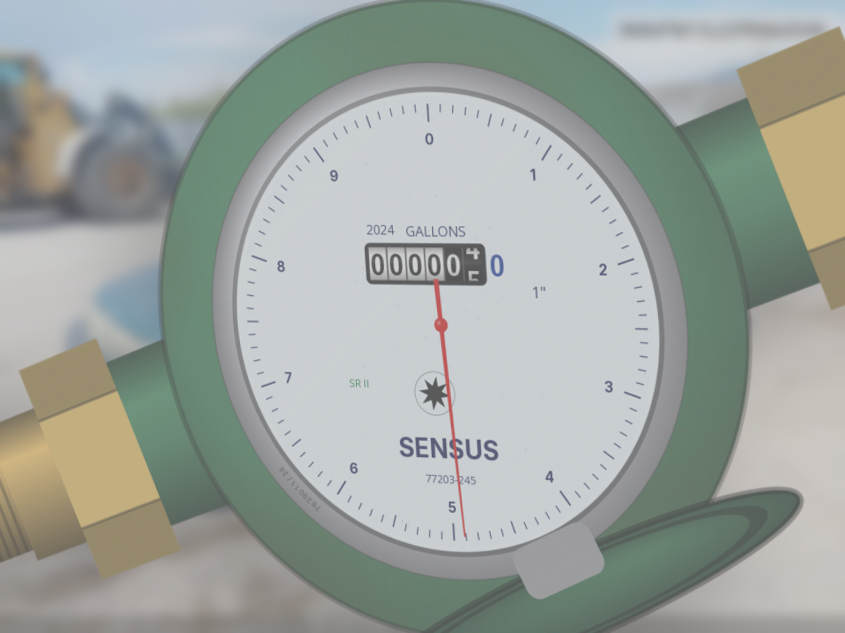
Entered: 44.9,gal
